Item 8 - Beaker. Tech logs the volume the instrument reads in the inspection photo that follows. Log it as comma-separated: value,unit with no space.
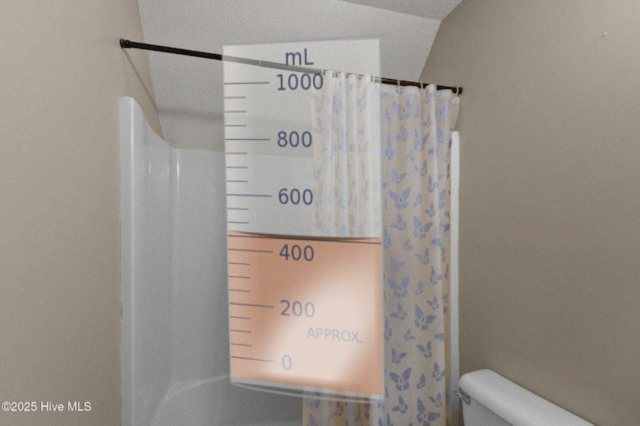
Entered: 450,mL
